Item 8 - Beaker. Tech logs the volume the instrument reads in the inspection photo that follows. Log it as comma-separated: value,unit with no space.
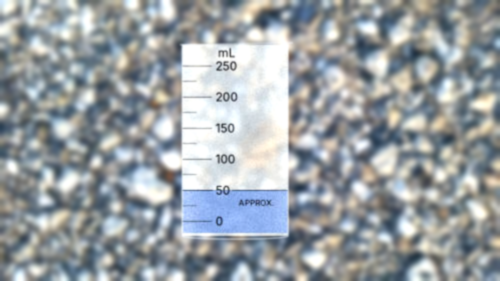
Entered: 50,mL
